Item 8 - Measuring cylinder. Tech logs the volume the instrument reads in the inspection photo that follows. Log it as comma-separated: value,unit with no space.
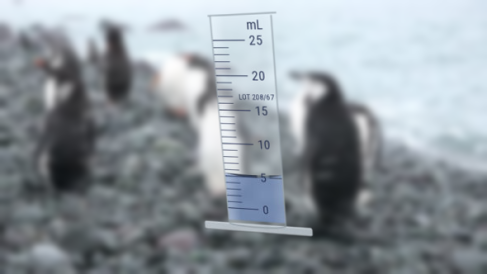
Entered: 5,mL
